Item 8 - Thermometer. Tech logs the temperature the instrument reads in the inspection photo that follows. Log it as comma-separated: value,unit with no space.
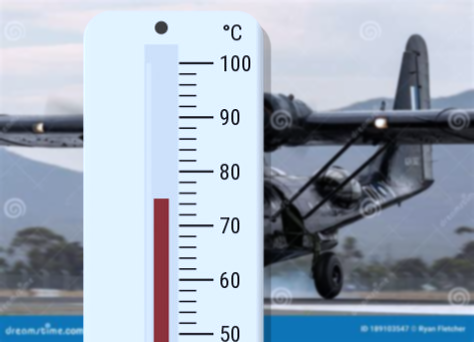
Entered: 75,°C
